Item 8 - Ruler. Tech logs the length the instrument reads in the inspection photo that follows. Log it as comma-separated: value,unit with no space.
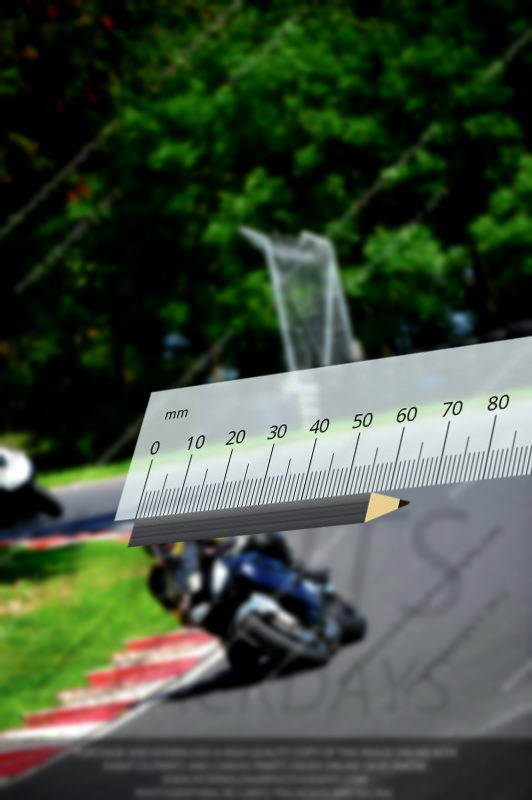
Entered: 65,mm
